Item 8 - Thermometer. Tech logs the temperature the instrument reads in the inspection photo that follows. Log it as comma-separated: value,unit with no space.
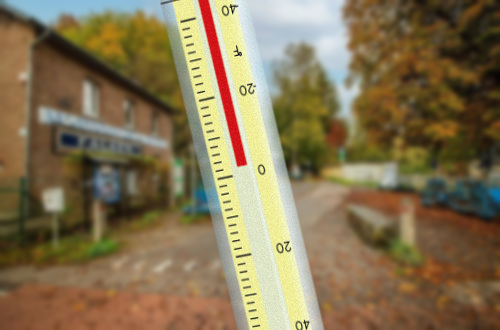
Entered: -2,°F
